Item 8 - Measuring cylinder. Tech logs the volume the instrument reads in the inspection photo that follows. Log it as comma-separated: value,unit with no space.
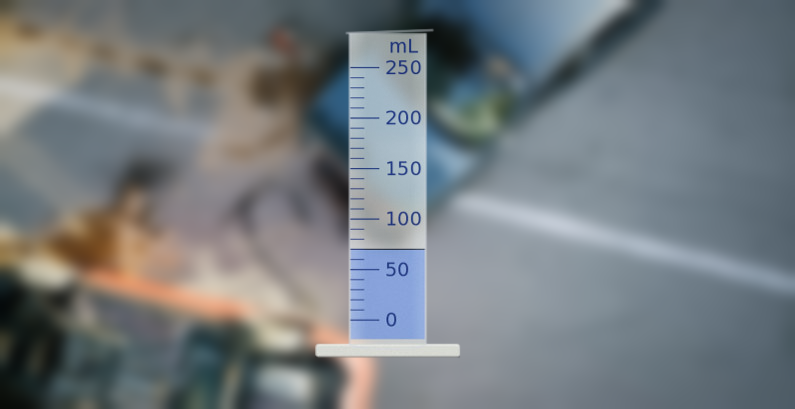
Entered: 70,mL
